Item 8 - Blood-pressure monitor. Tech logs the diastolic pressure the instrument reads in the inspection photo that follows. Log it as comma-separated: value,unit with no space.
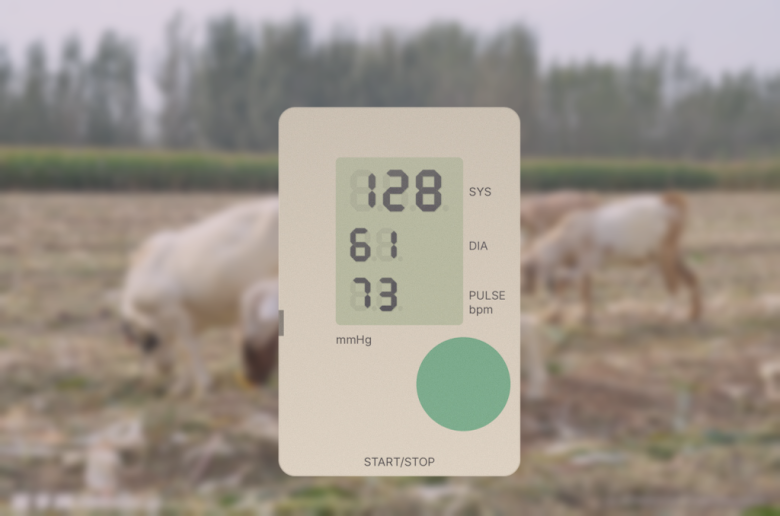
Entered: 61,mmHg
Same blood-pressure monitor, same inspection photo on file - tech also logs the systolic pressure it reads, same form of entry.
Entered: 128,mmHg
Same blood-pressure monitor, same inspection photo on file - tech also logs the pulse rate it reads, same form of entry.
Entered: 73,bpm
